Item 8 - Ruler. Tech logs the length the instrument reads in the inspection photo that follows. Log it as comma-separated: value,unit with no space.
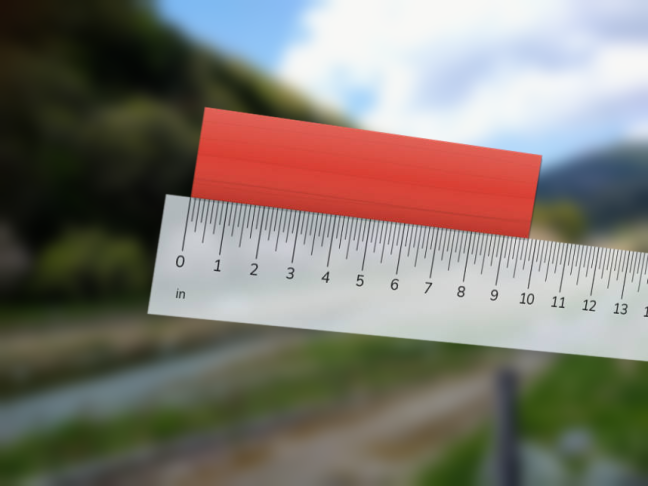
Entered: 9.75,in
